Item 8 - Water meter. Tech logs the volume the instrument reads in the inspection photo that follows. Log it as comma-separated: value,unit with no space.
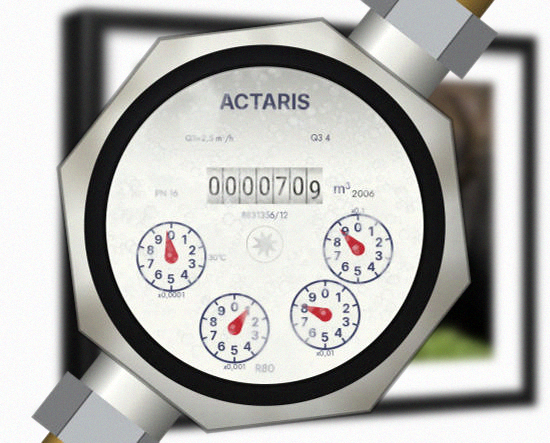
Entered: 708.8809,m³
